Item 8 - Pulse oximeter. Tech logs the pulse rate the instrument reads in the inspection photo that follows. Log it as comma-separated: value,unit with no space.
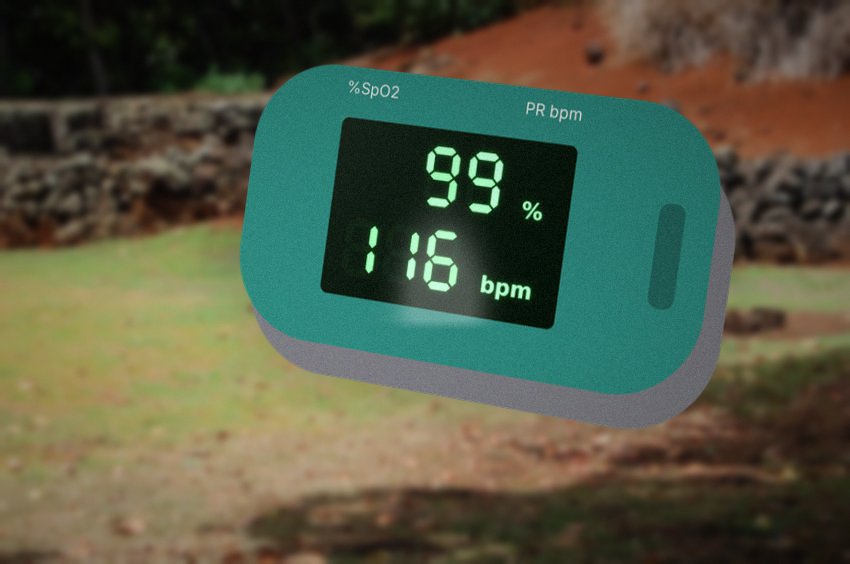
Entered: 116,bpm
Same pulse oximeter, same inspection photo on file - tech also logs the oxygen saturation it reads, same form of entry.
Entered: 99,%
